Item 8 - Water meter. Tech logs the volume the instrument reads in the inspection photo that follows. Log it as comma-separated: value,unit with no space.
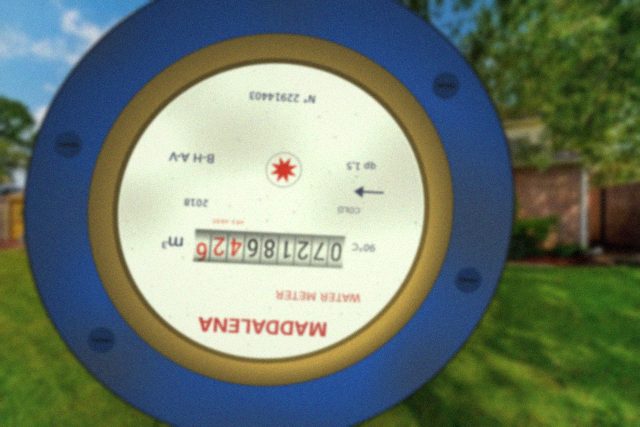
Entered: 72186.426,m³
